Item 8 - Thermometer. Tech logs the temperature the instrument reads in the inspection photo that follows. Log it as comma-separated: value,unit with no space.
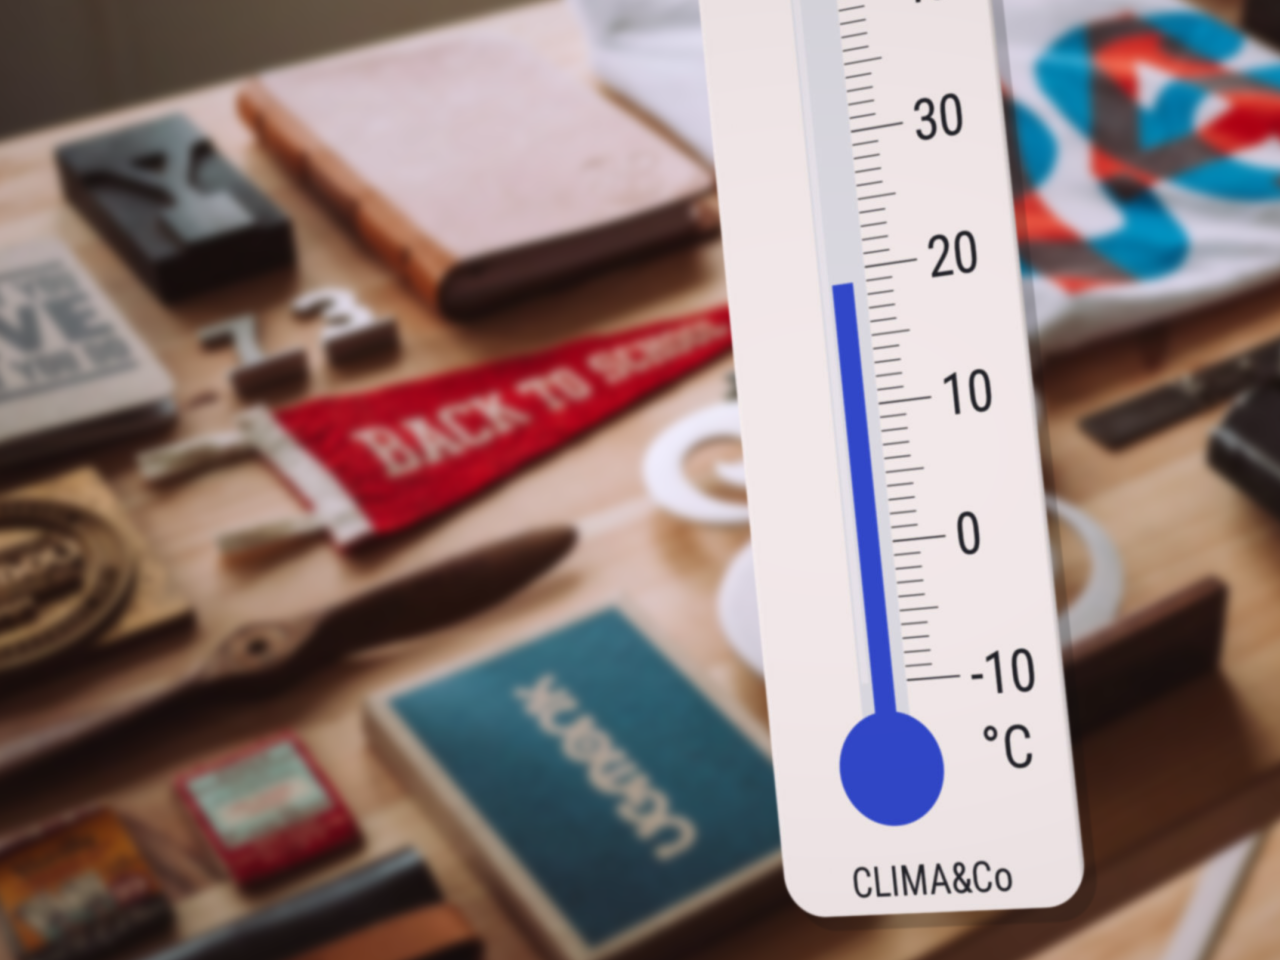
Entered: 19,°C
